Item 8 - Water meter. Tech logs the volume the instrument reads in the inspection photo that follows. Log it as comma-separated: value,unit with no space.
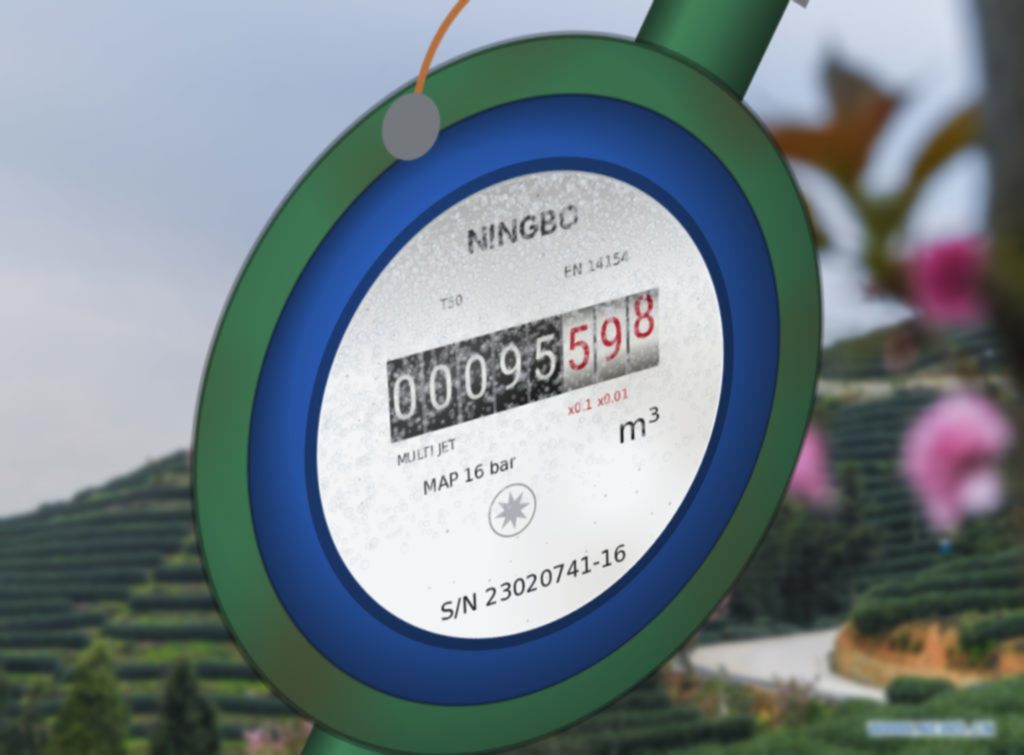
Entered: 95.598,m³
